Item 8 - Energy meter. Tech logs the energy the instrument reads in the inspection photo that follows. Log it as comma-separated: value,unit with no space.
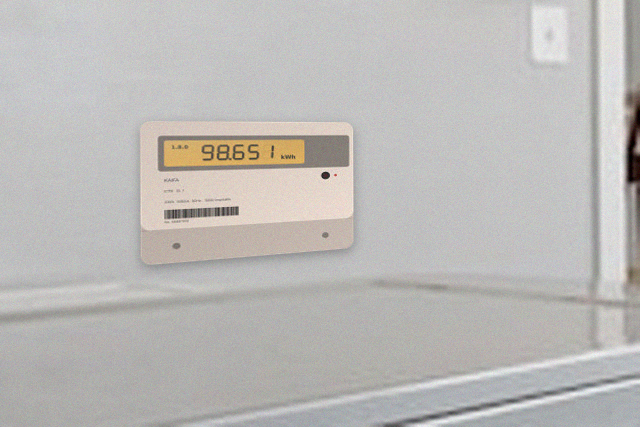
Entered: 98.651,kWh
